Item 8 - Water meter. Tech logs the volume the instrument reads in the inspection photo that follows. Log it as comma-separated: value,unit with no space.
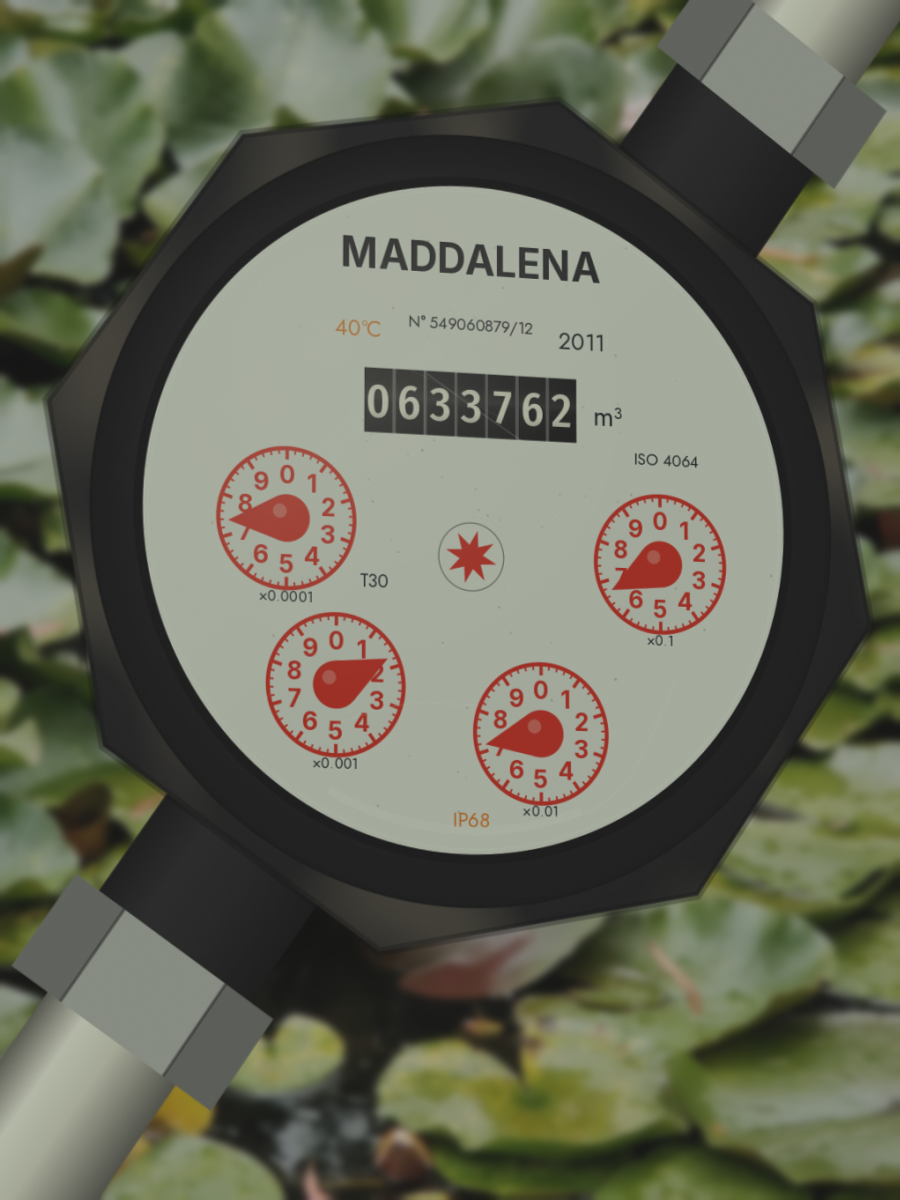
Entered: 633762.6717,m³
